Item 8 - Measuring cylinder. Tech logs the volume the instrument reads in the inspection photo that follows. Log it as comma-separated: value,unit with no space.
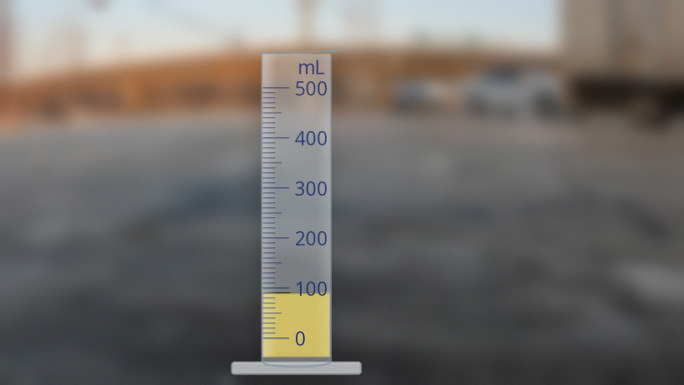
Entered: 90,mL
